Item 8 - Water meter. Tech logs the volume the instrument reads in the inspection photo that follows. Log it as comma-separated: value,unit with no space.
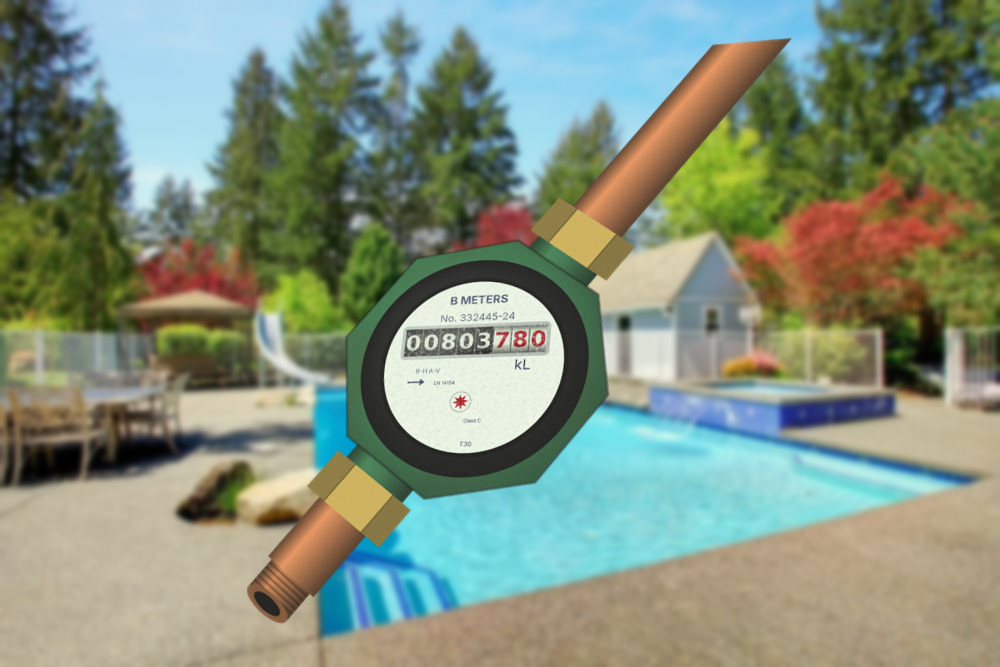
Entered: 803.780,kL
